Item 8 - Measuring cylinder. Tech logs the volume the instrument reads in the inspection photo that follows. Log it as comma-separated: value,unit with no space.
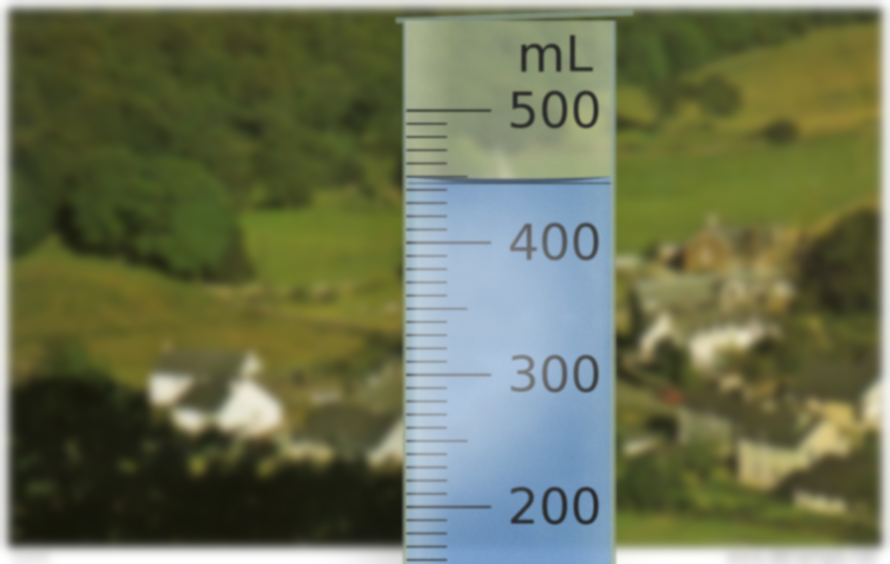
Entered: 445,mL
